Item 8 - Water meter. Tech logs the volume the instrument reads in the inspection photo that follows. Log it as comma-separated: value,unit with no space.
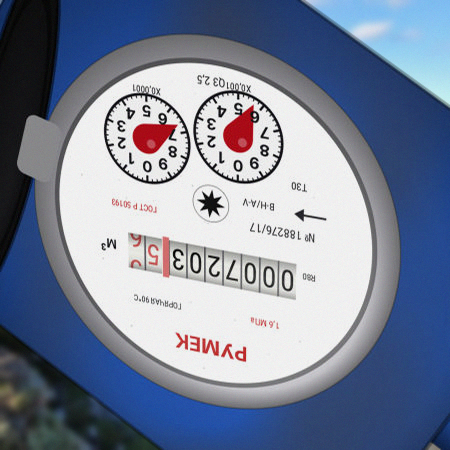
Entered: 7203.5556,m³
